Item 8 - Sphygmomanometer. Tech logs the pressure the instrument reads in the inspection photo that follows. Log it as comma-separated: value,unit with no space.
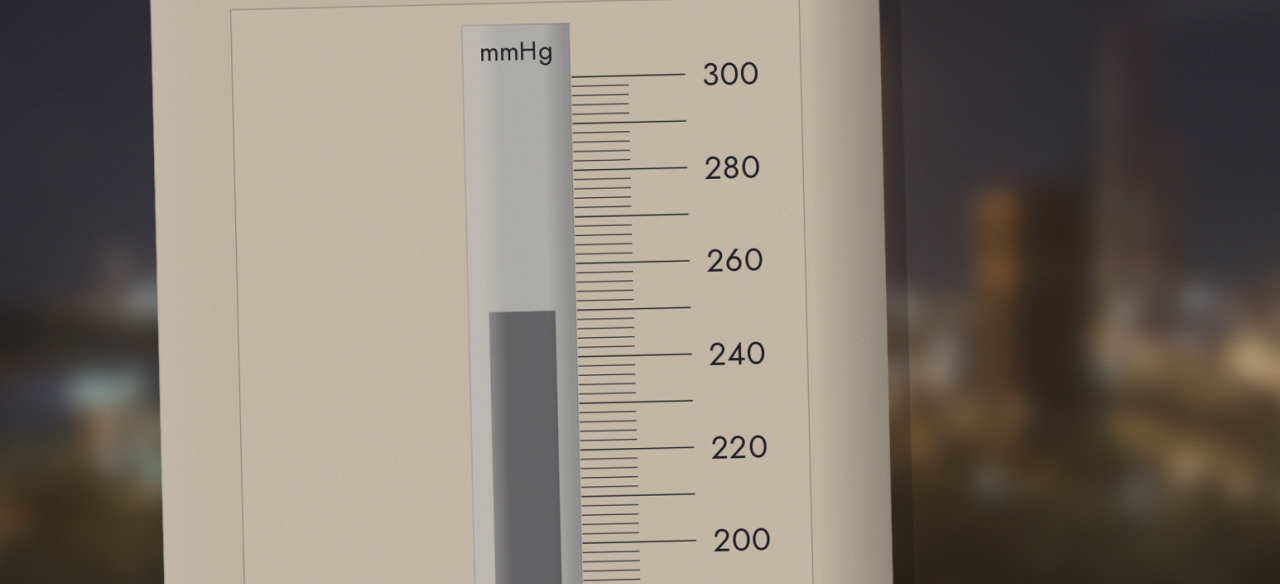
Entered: 250,mmHg
